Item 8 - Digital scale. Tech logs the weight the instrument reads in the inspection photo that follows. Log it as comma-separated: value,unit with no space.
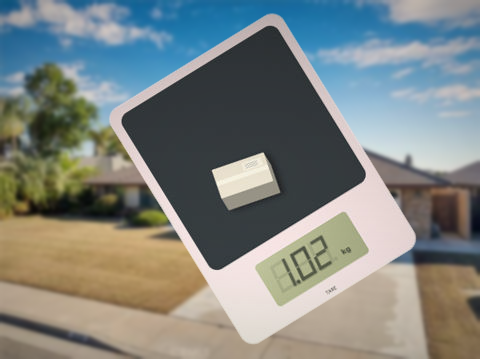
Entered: 1.02,kg
